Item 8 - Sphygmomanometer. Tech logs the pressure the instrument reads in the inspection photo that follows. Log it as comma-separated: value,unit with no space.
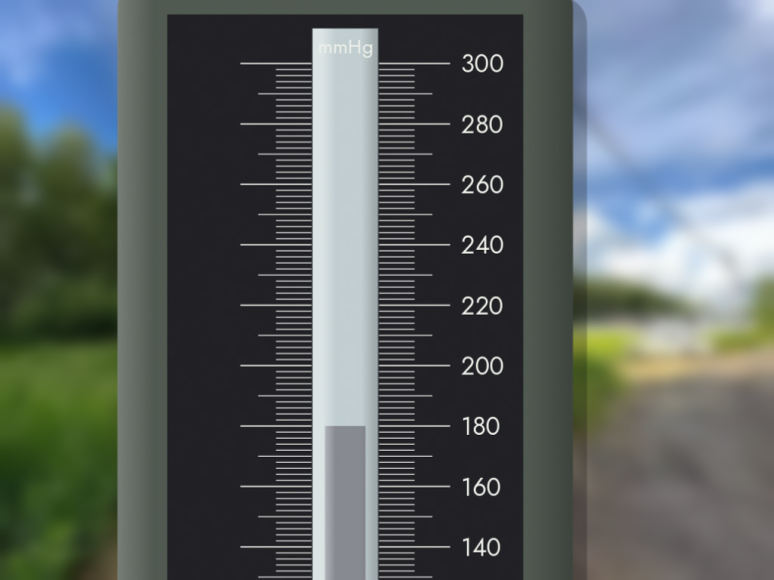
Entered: 180,mmHg
